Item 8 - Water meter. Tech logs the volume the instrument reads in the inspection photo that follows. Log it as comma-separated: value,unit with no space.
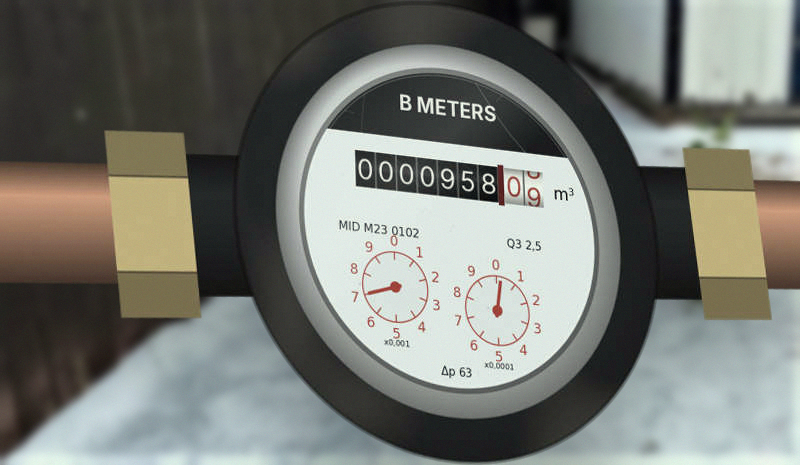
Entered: 958.0870,m³
